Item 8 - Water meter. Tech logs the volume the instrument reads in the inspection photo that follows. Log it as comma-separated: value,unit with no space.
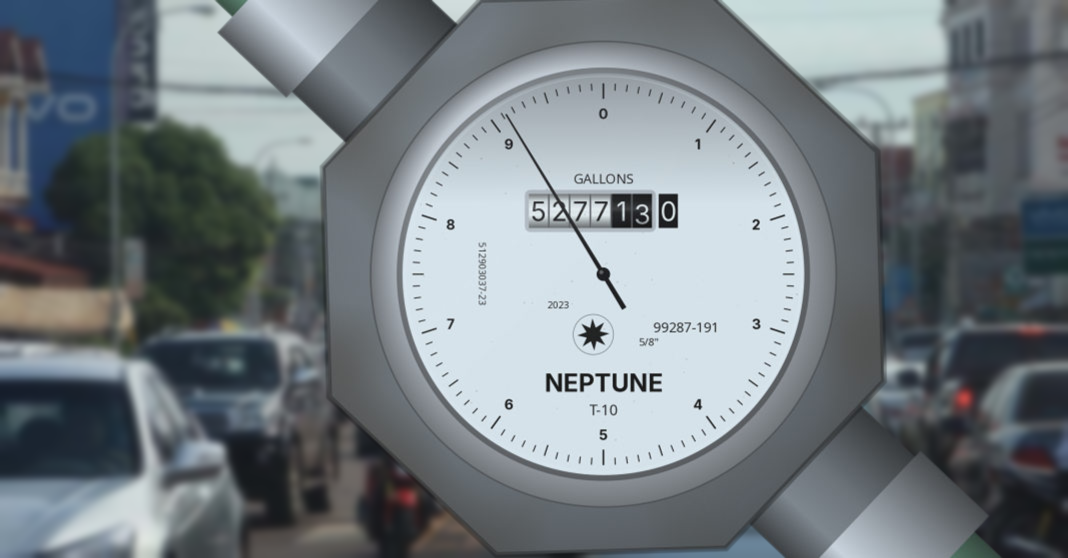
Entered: 5277129.1,gal
